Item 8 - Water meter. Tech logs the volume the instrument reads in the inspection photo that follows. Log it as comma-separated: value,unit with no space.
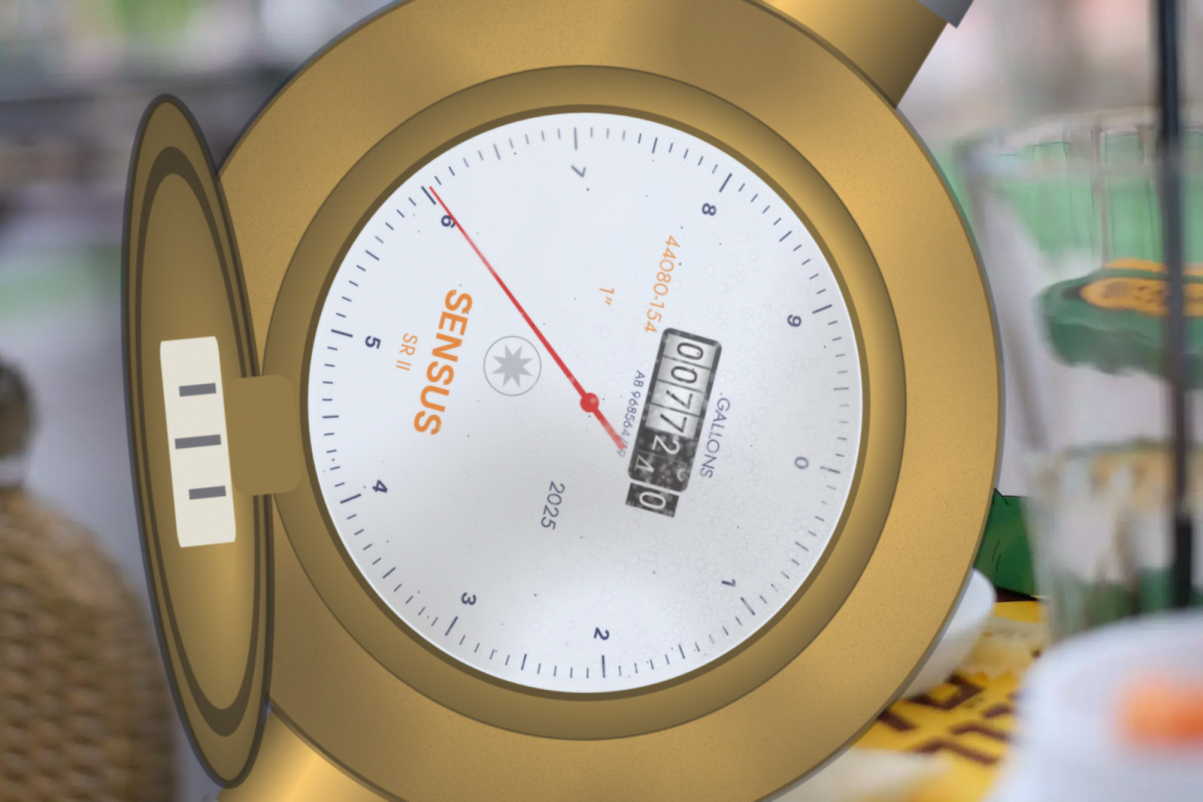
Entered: 77236.0,gal
